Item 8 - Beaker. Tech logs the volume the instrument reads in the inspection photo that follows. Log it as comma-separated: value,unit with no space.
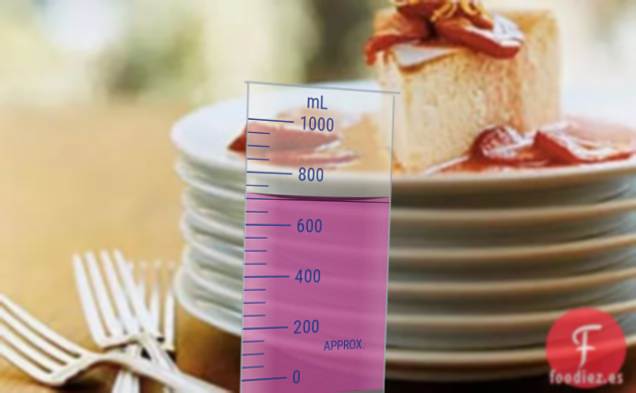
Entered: 700,mL
